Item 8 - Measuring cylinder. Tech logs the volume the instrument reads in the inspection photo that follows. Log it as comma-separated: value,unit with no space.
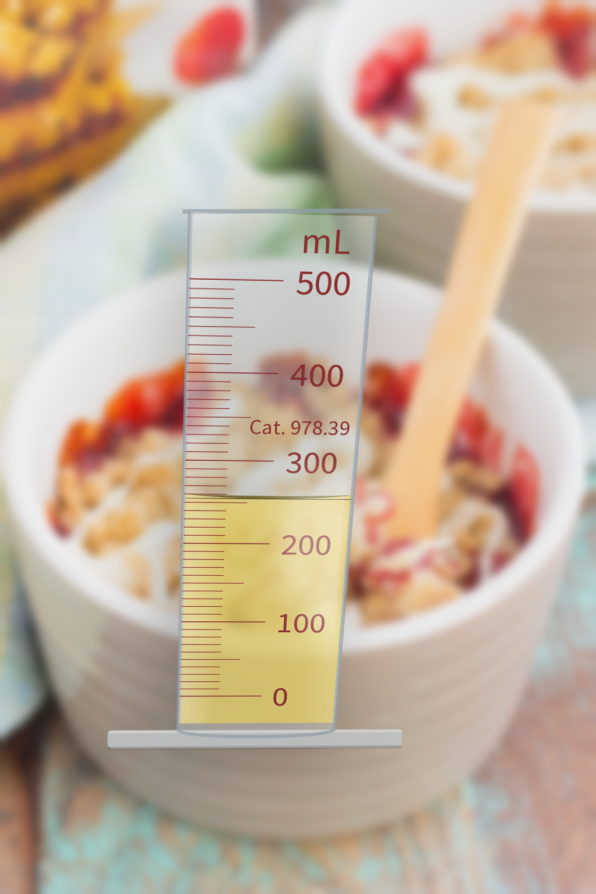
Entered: 255,mL
